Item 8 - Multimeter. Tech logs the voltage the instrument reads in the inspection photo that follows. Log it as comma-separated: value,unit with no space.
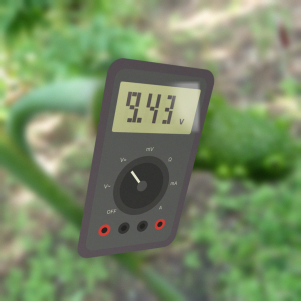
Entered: 9.43,V
